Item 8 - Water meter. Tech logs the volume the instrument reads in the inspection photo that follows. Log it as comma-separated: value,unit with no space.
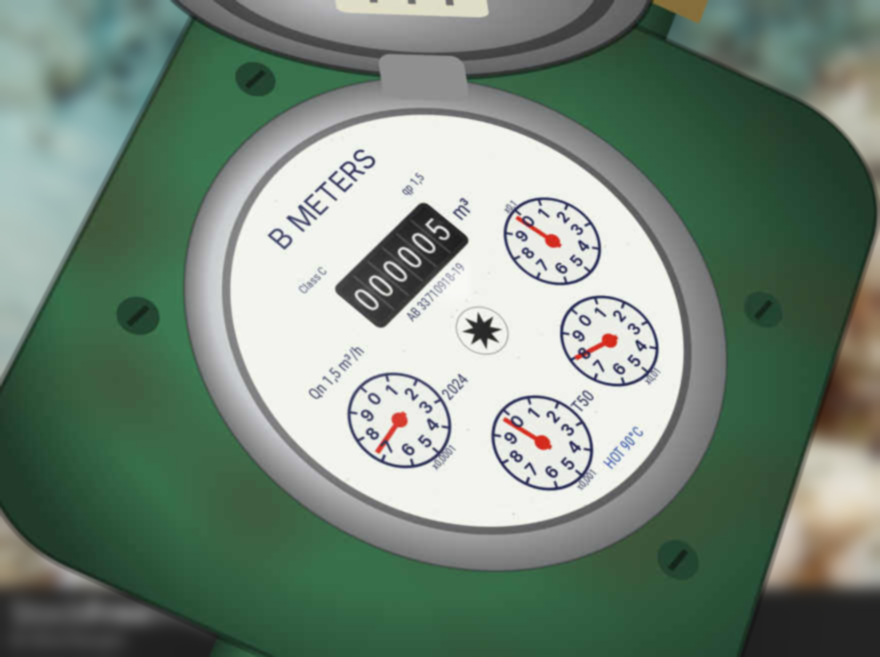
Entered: 4.9797,m³
